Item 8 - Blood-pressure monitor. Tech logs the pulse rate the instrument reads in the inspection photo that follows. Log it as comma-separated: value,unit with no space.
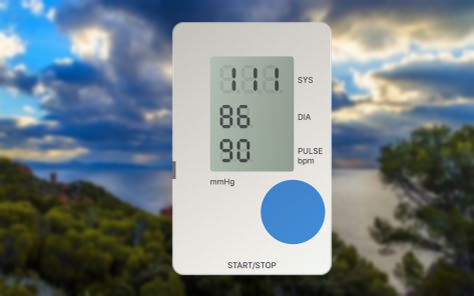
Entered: 90,bpm
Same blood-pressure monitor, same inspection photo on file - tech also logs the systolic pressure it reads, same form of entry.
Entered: 111,mmHg
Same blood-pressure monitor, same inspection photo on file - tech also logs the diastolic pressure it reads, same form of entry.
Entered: 86,mmHg
